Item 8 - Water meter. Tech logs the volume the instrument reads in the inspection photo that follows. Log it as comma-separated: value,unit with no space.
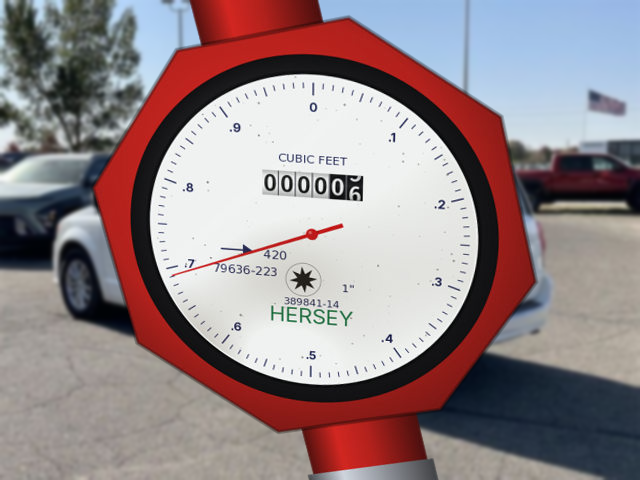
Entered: 5.69,ft³
